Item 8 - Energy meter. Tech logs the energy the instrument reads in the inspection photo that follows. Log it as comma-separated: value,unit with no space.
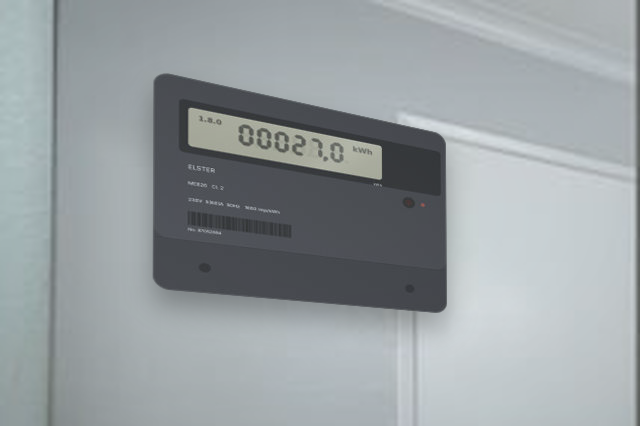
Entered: 27.0,kWh
